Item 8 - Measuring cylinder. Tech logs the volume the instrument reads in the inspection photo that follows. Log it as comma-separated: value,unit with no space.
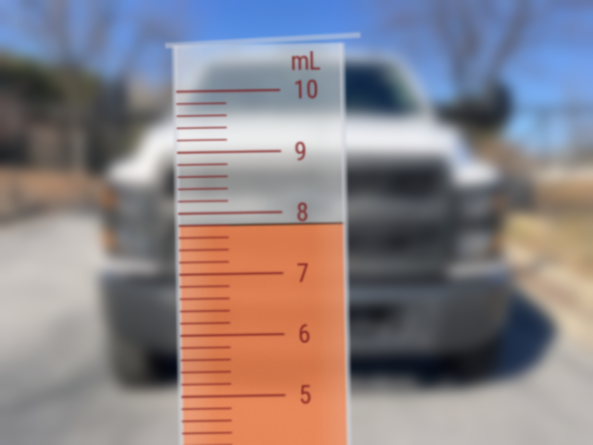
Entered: 7.8,mL
